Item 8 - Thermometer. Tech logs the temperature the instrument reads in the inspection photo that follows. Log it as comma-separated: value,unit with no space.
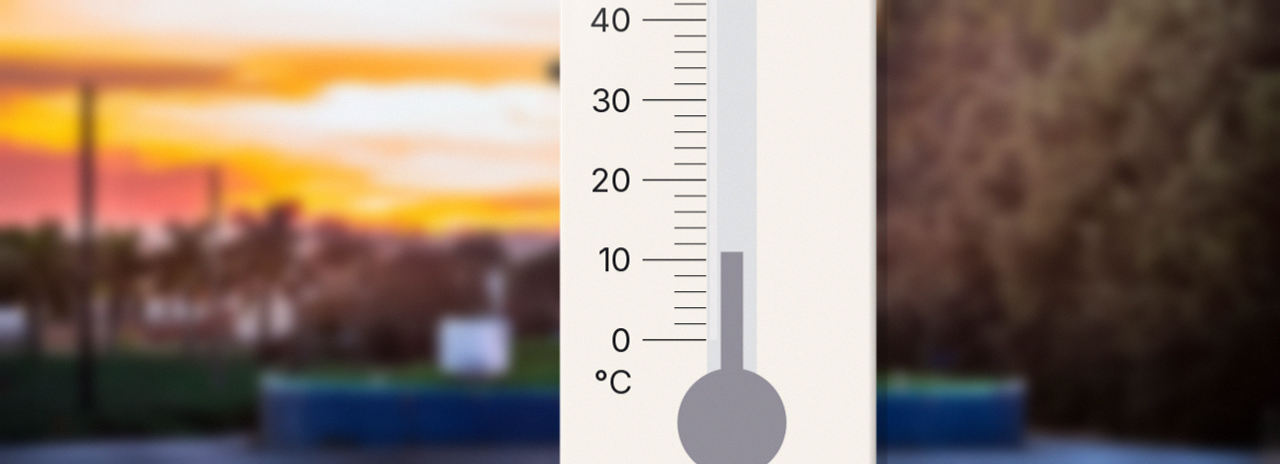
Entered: 11,°C
